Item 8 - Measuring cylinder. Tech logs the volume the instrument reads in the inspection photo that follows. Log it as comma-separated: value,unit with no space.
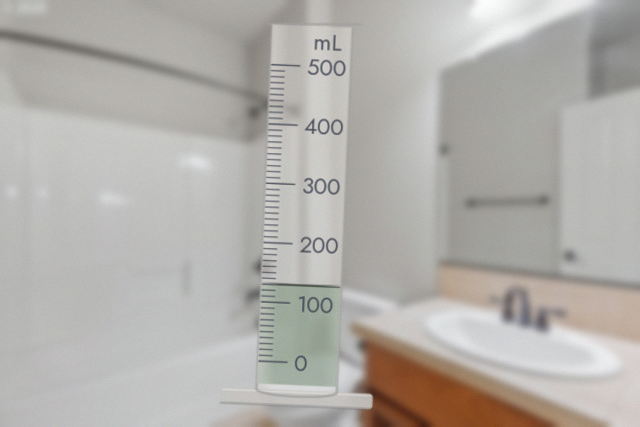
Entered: 130,mL
